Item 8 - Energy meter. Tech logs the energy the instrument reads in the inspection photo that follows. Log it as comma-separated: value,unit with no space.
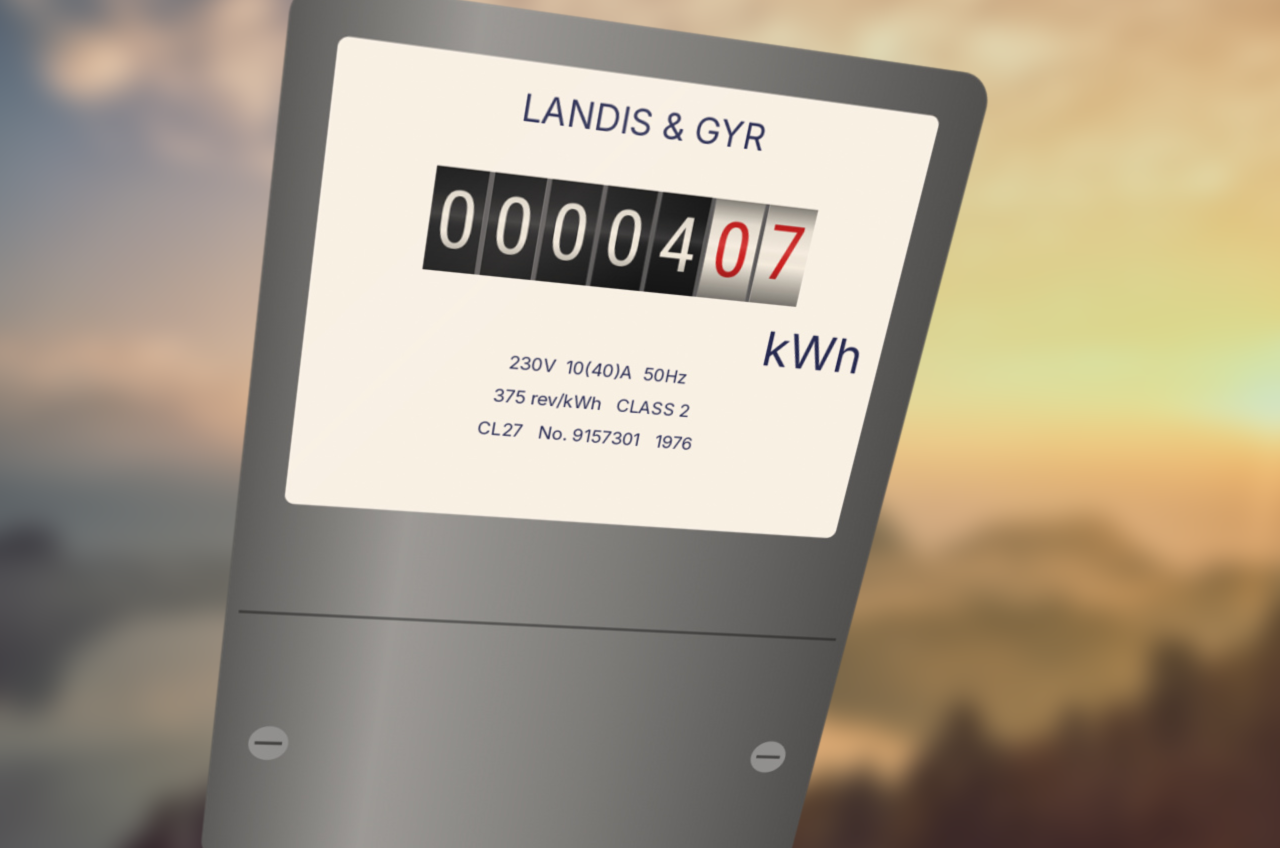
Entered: 4.07,kWh
